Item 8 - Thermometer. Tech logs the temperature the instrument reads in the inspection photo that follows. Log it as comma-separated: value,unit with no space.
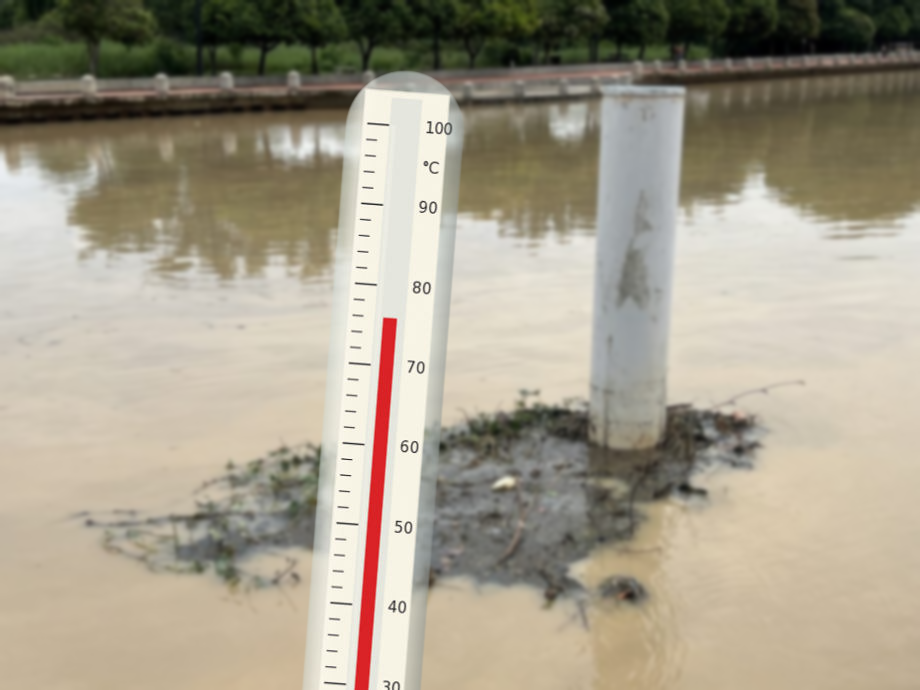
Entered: 76,°C
